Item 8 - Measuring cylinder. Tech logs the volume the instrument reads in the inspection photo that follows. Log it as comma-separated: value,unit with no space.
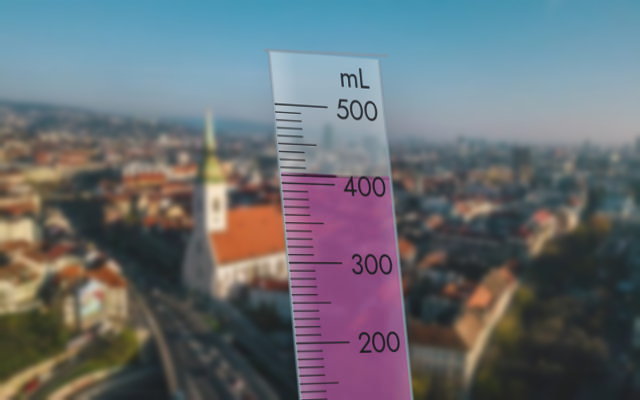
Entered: 410,mL
